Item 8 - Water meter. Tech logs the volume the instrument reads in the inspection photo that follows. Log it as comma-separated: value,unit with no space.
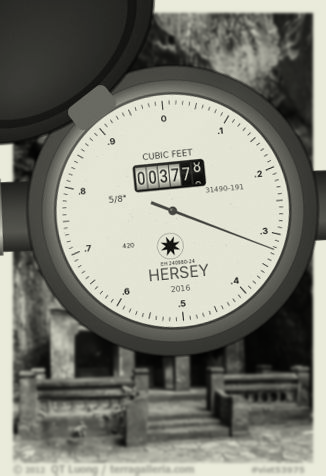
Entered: 3778.32,ft³
